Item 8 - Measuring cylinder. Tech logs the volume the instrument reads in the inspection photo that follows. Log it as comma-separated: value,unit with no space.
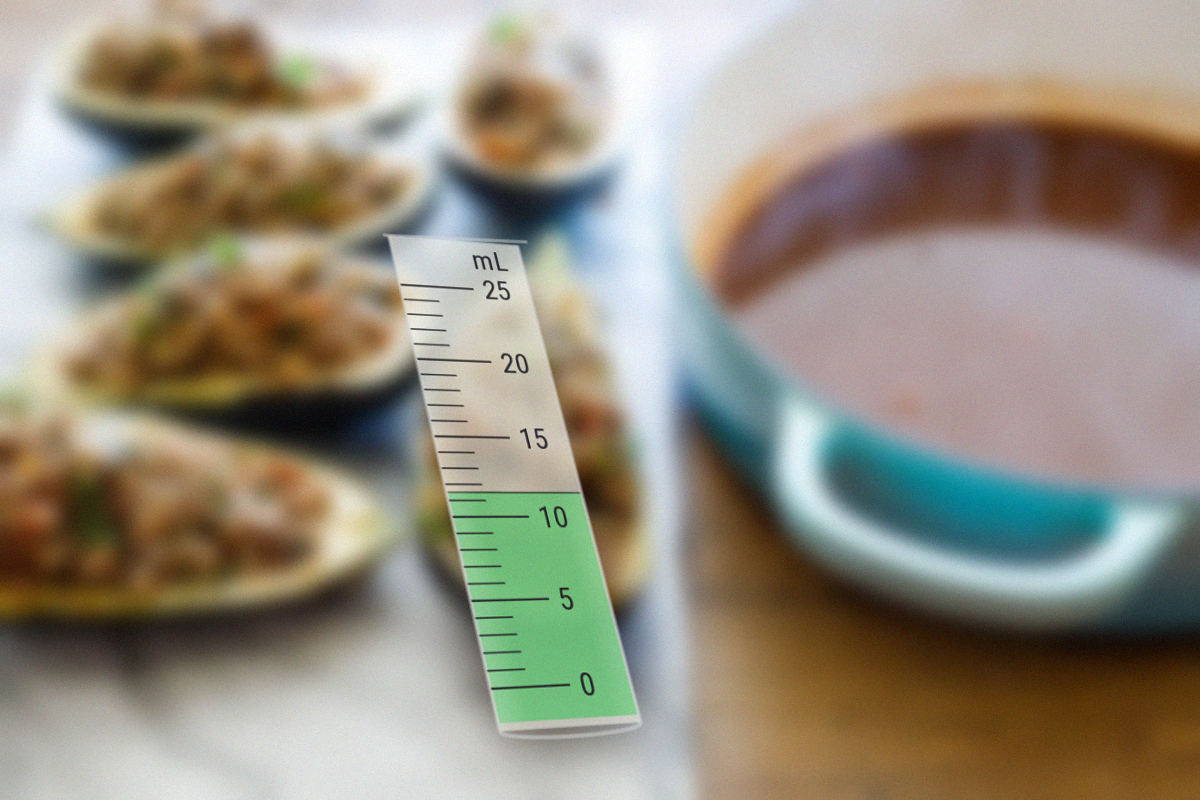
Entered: 11.5,mL
